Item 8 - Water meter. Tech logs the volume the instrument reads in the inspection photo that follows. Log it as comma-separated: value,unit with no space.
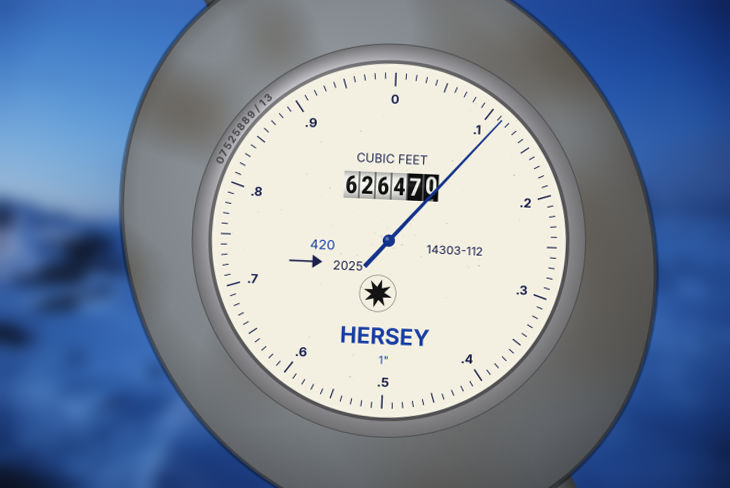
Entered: 626470.11,ft³
